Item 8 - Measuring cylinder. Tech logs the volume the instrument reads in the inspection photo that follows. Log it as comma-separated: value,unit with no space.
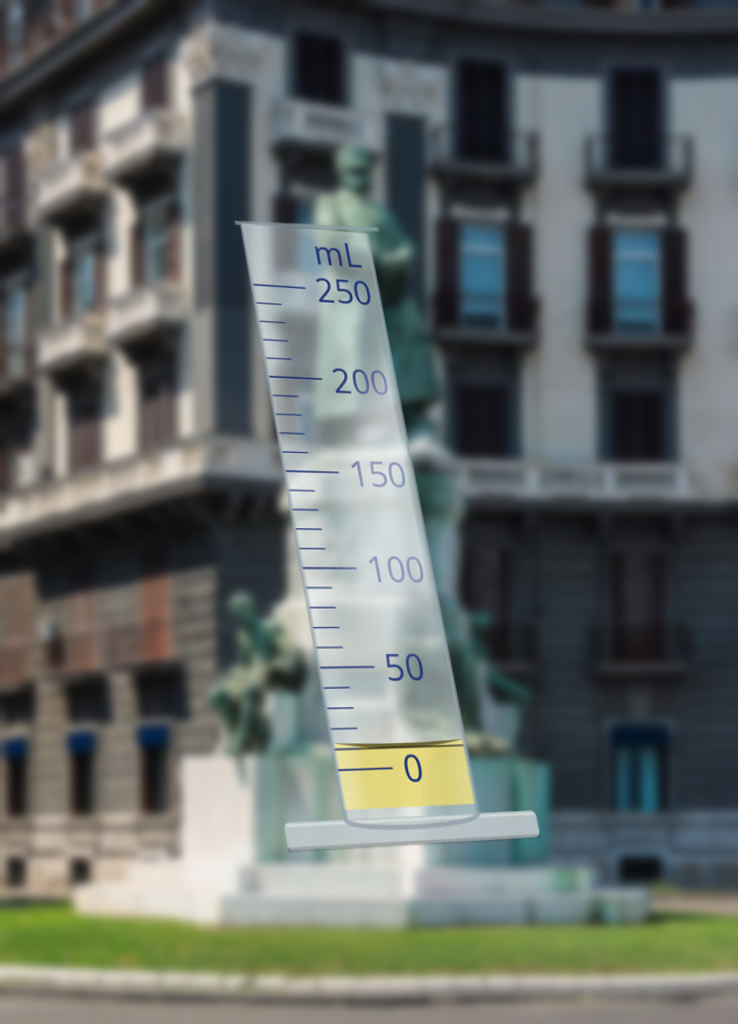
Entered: 10,mL
